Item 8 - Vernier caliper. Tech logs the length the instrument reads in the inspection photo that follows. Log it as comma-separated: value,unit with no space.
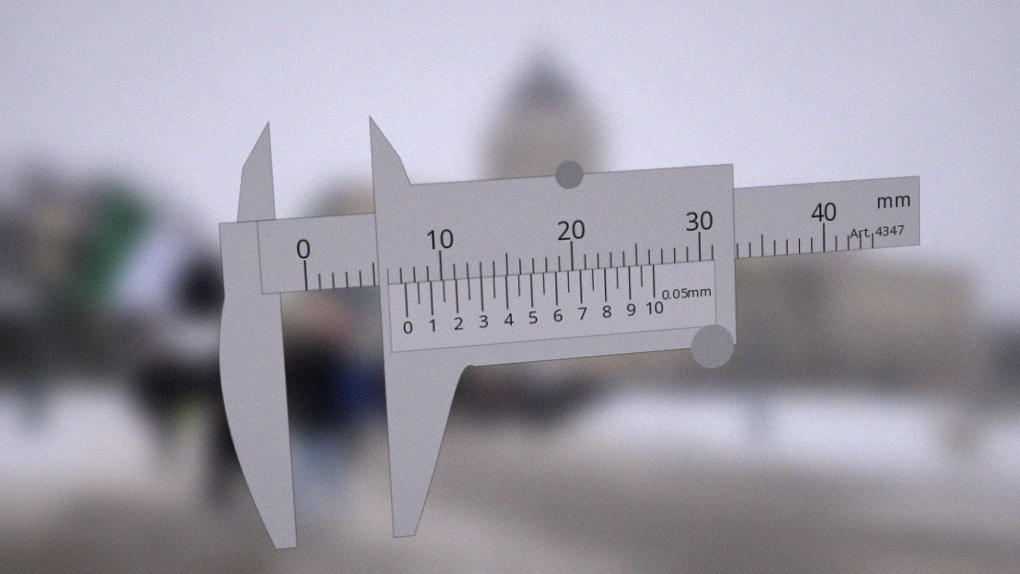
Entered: 7.3,mm
